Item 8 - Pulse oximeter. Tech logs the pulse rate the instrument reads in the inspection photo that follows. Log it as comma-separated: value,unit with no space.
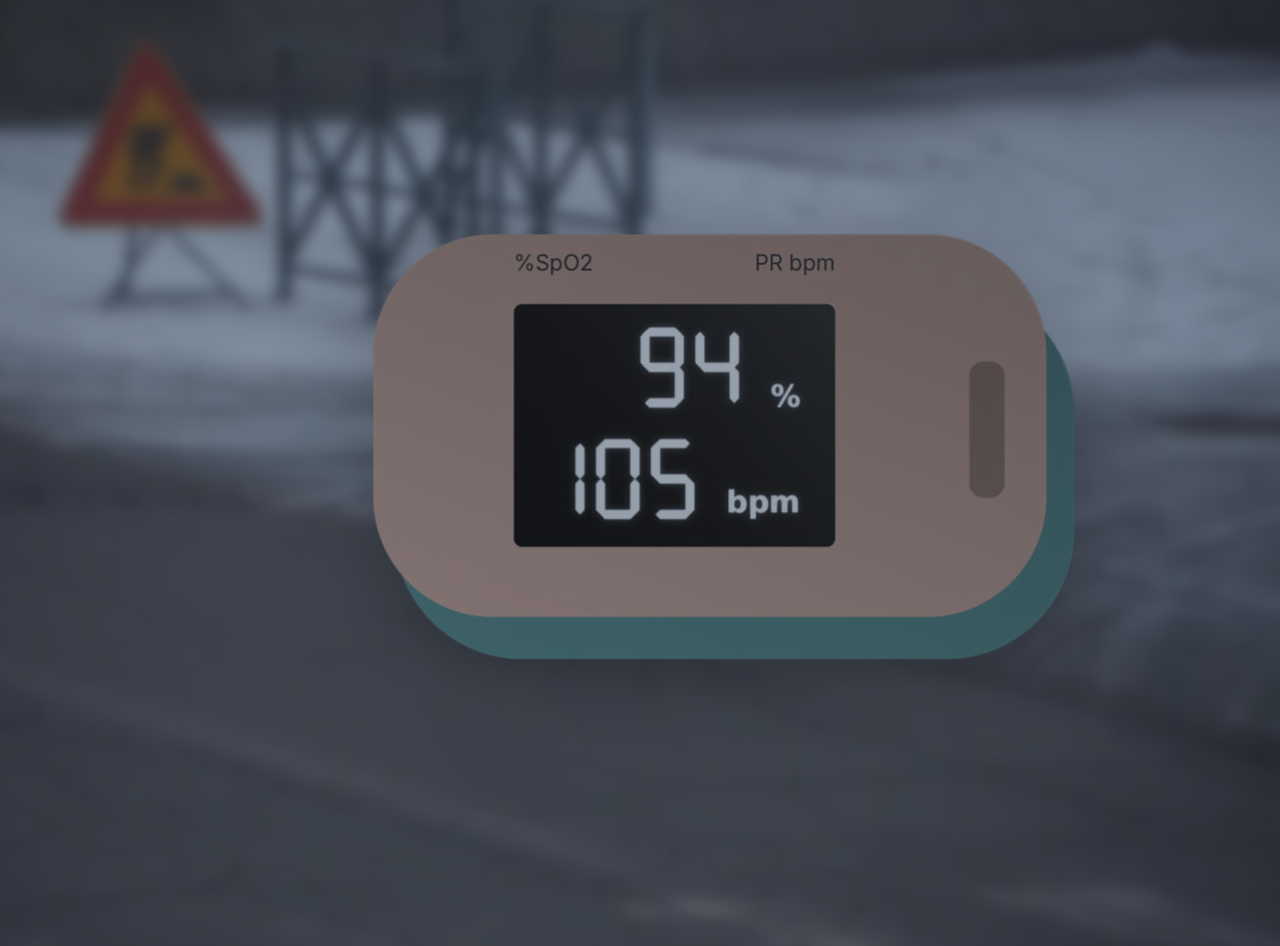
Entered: 105,bpm
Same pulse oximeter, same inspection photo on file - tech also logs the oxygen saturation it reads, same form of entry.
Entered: 94,%
